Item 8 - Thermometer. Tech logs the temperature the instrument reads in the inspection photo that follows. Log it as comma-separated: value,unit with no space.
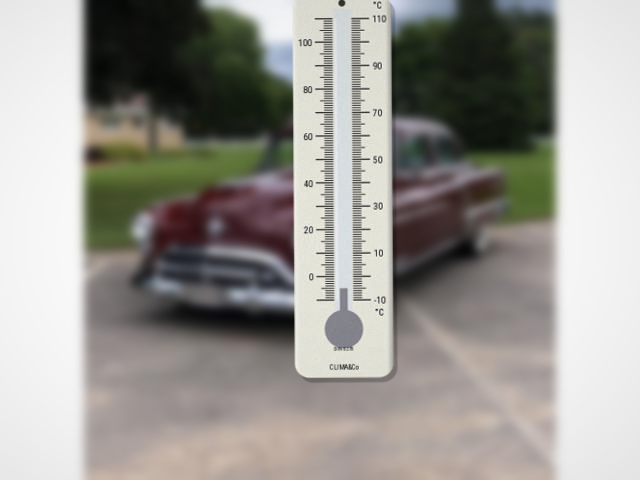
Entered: -5,°C
